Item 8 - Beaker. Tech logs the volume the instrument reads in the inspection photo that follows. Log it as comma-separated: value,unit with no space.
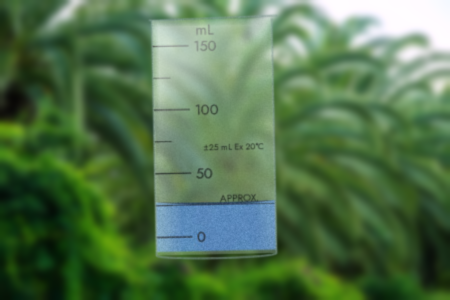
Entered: 25,mL
